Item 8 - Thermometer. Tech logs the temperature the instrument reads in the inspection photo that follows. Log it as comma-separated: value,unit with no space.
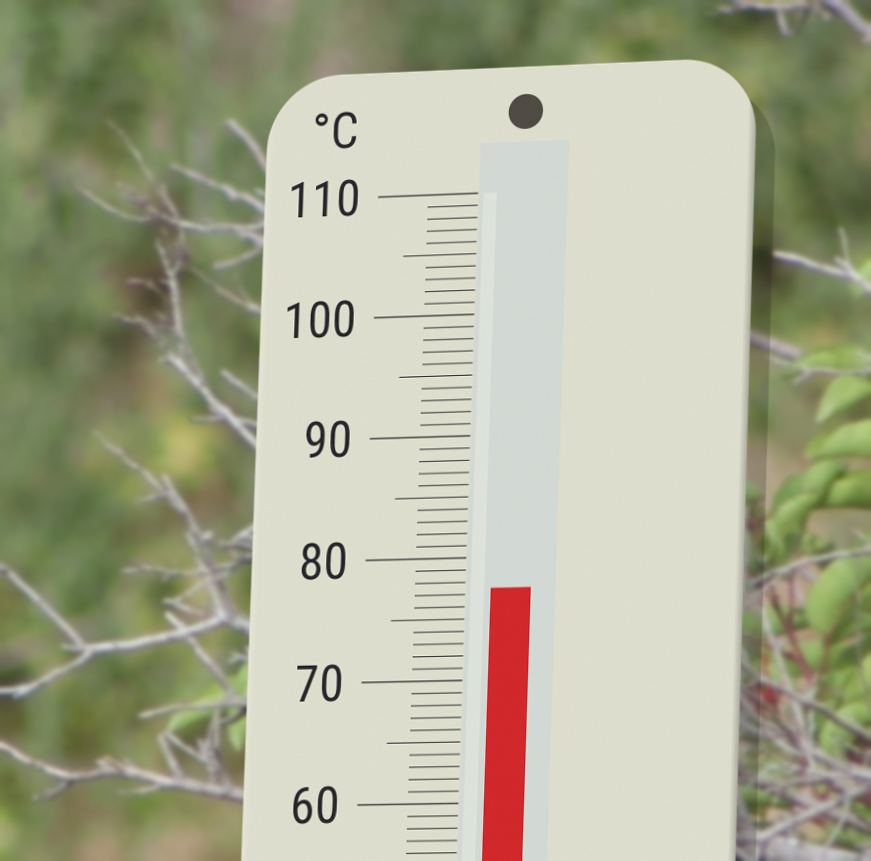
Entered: 77.5,°C
